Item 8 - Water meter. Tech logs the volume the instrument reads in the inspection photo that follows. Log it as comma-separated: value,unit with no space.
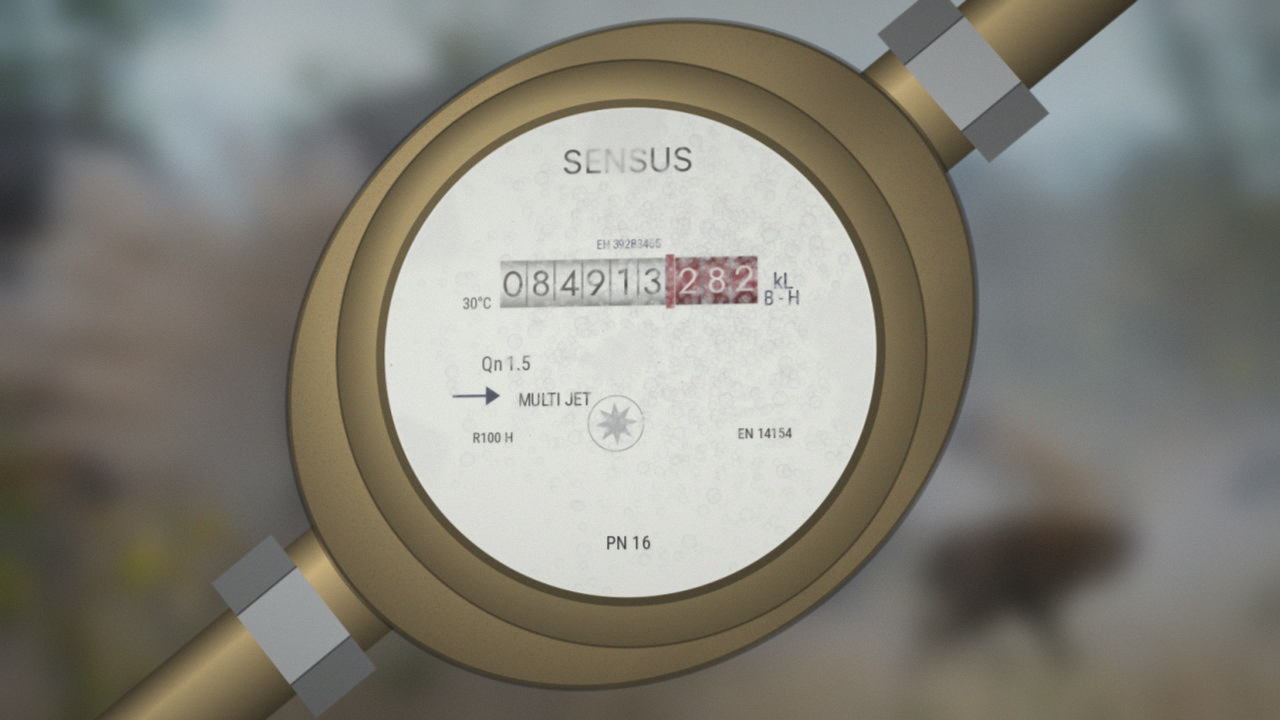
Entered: 84913.282,kL
